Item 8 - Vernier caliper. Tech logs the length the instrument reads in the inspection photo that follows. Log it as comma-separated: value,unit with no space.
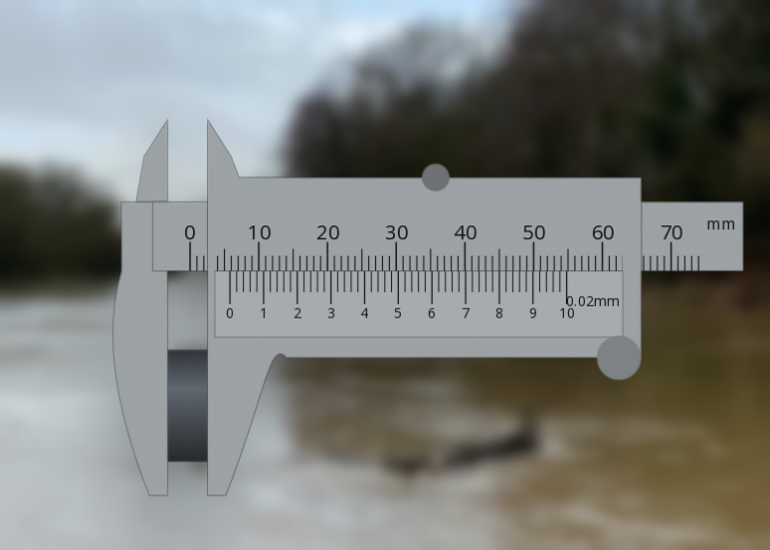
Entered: 5.8,mm
